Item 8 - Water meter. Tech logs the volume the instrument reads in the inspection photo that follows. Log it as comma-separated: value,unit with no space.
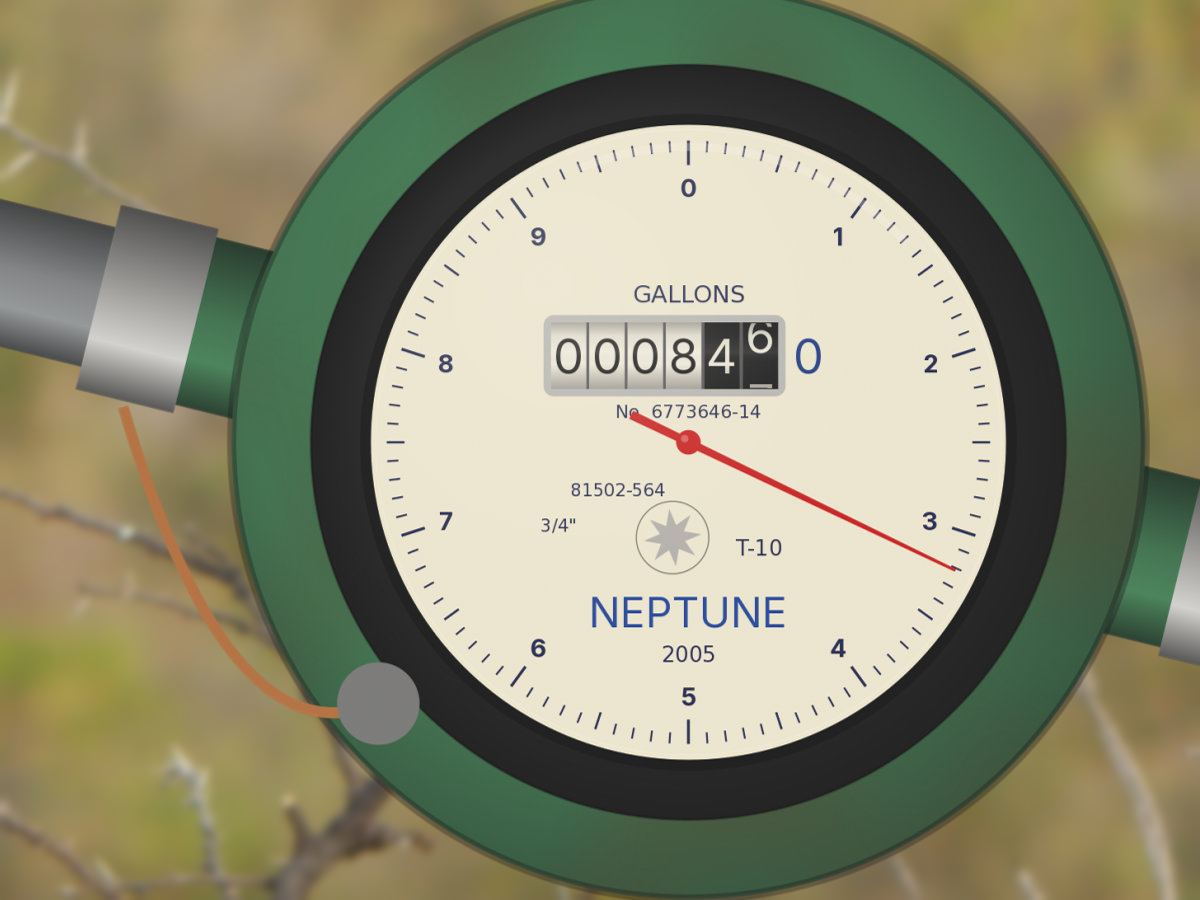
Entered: 8463.2,gal
